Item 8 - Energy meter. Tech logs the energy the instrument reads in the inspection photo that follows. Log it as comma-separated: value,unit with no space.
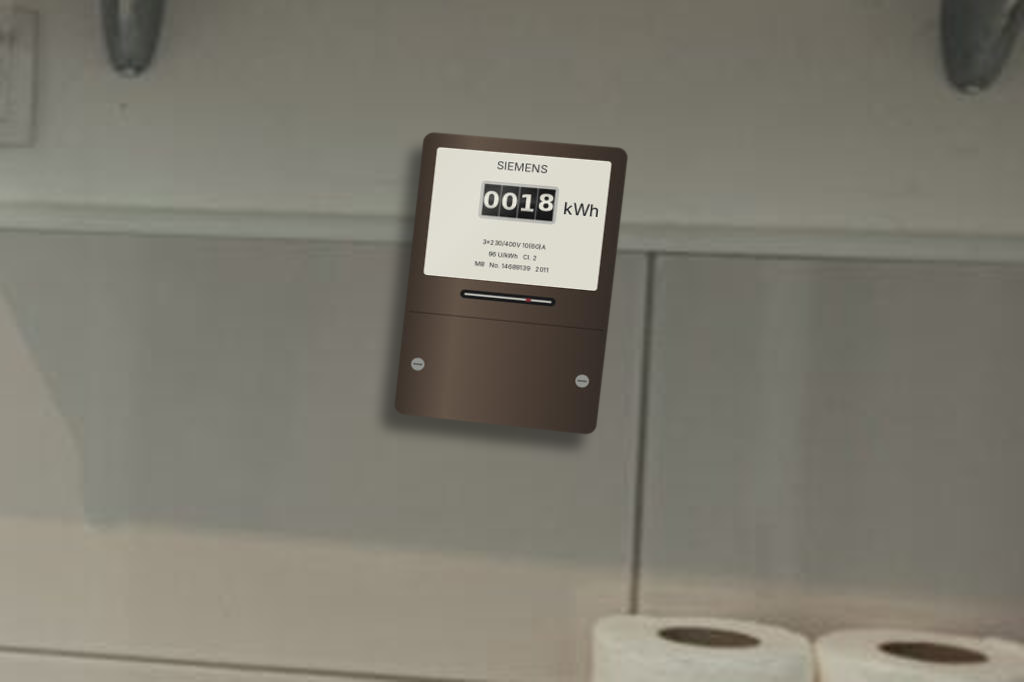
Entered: 18,kWh
